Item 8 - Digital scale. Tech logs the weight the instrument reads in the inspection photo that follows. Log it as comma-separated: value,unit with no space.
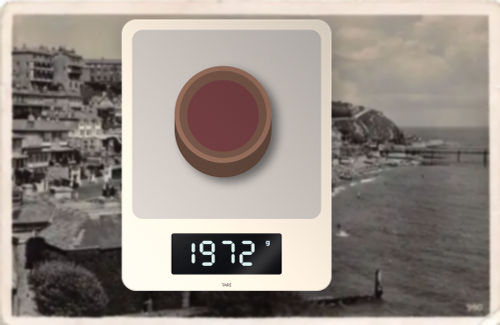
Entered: 1972,g
